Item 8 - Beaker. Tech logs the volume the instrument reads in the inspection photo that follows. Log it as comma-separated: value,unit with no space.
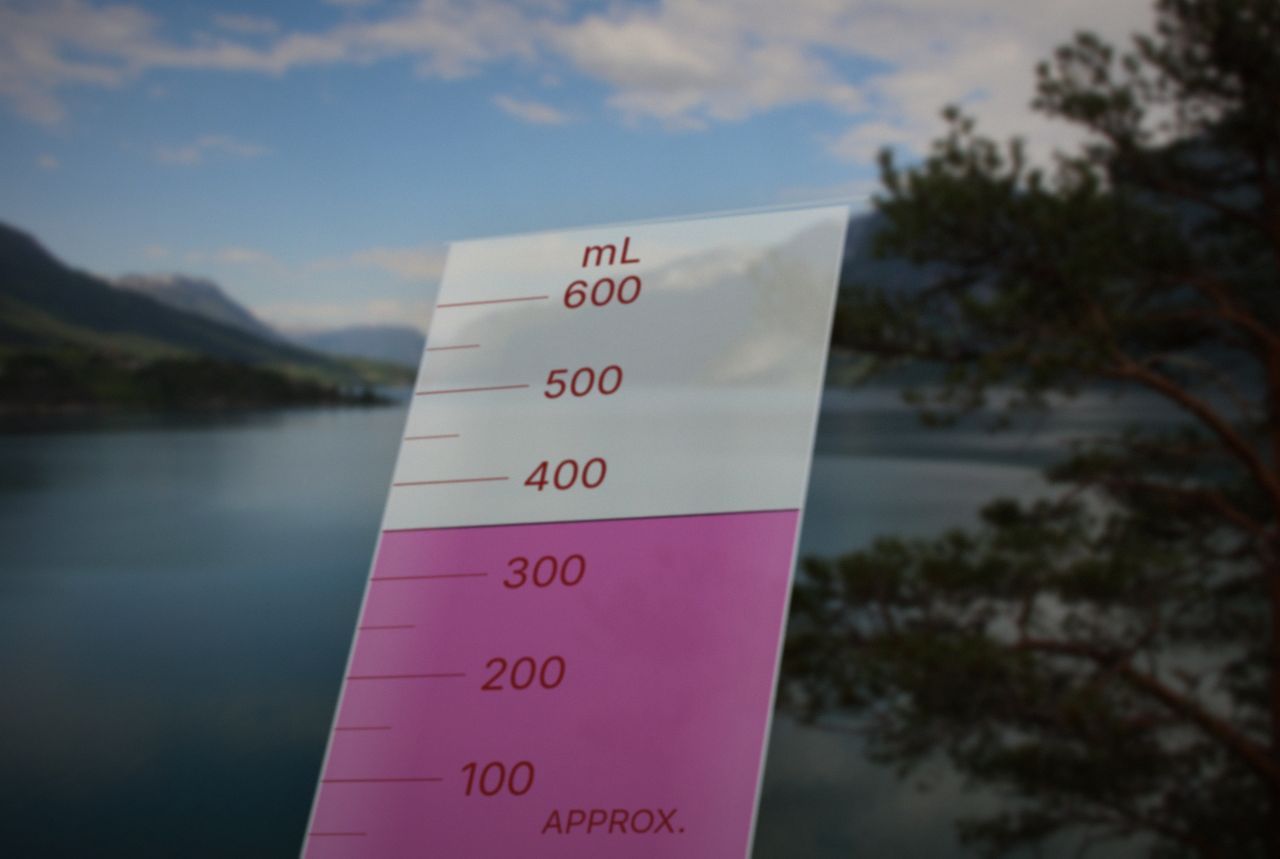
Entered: 350,mL
